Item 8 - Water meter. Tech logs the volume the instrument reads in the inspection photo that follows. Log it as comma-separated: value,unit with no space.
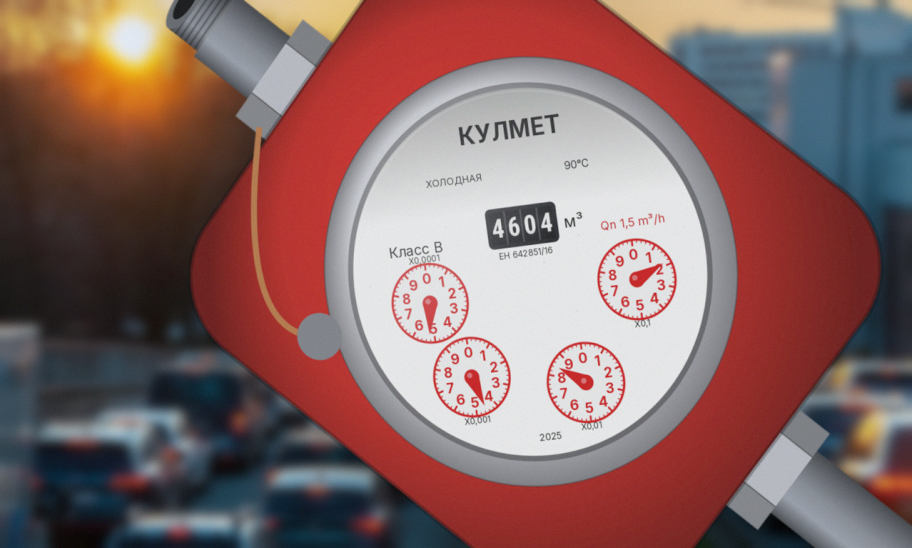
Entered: 4604.1845,m³
